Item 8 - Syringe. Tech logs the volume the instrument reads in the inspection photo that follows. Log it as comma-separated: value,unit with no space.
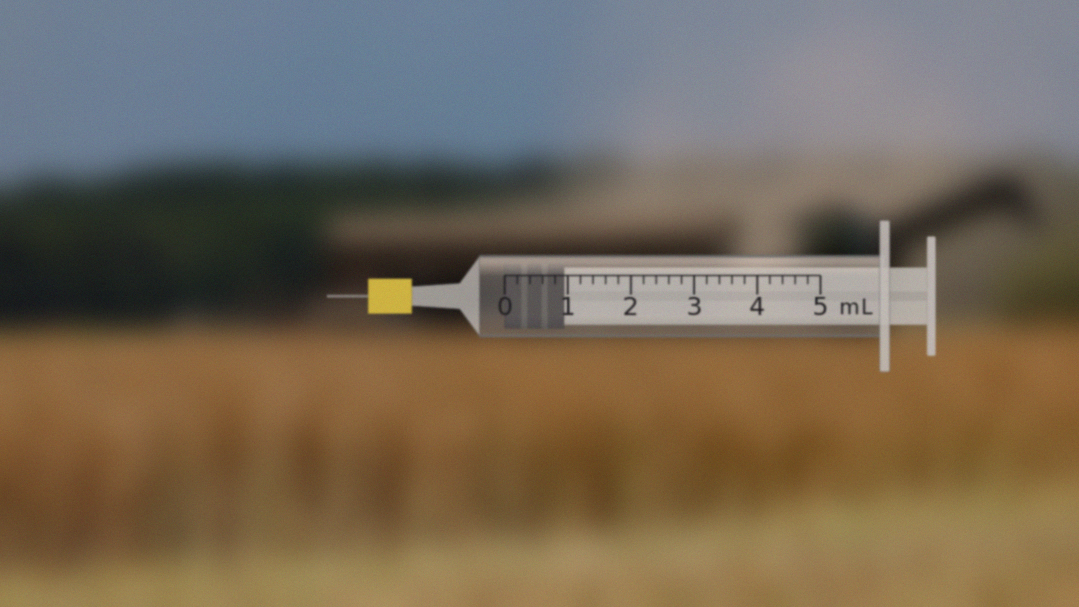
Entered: 0,mL
